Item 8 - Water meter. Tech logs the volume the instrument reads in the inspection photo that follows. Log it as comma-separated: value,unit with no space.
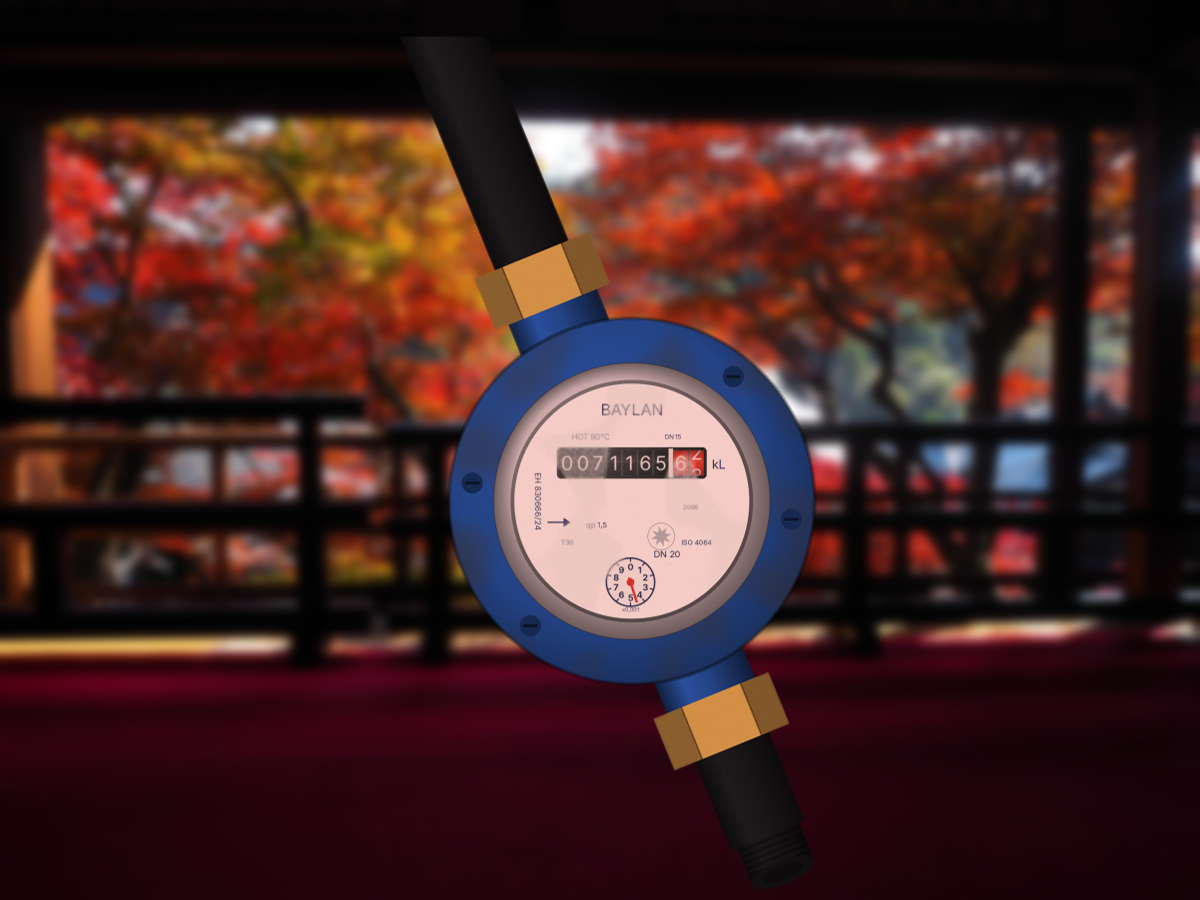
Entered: 71165.624,kL
